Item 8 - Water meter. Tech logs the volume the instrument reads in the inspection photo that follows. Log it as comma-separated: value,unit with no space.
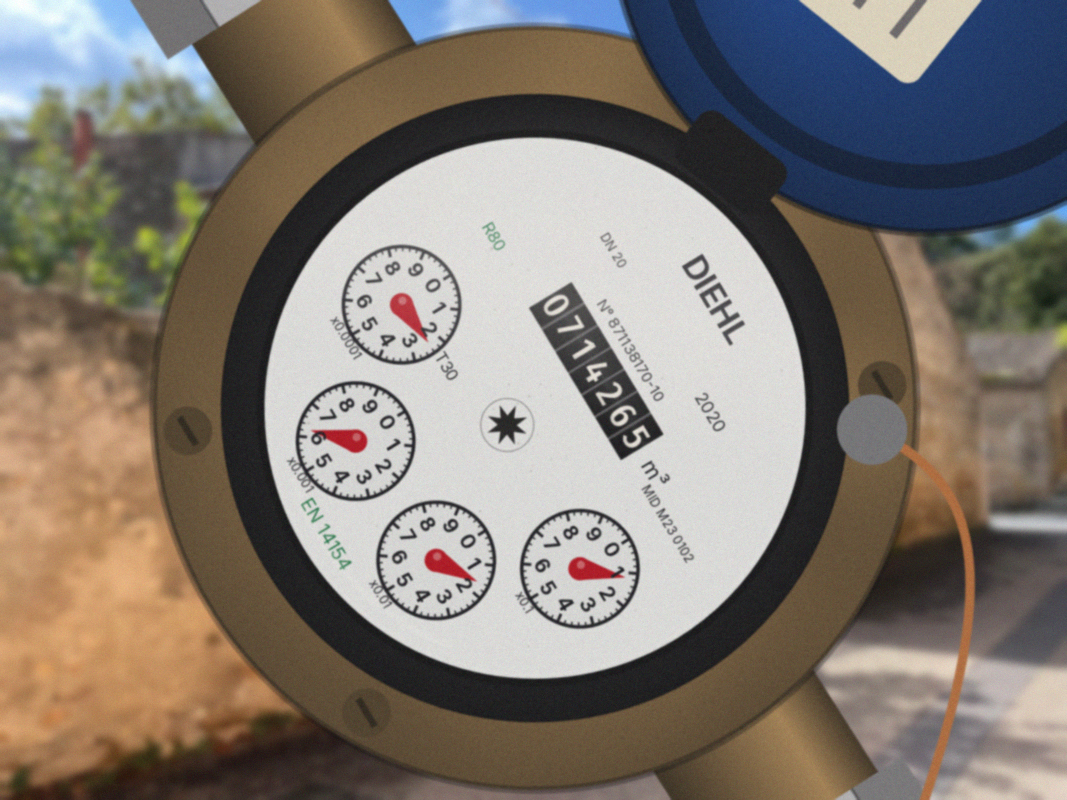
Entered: 714265.1162,m³
